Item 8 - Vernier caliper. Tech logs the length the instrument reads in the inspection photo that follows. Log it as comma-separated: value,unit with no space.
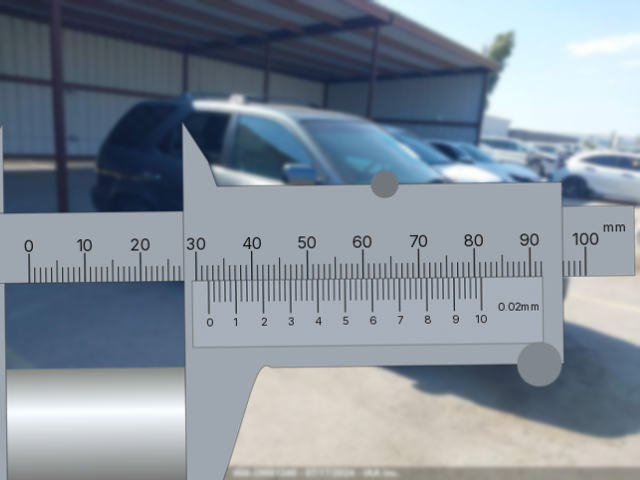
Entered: 32.2,mm
